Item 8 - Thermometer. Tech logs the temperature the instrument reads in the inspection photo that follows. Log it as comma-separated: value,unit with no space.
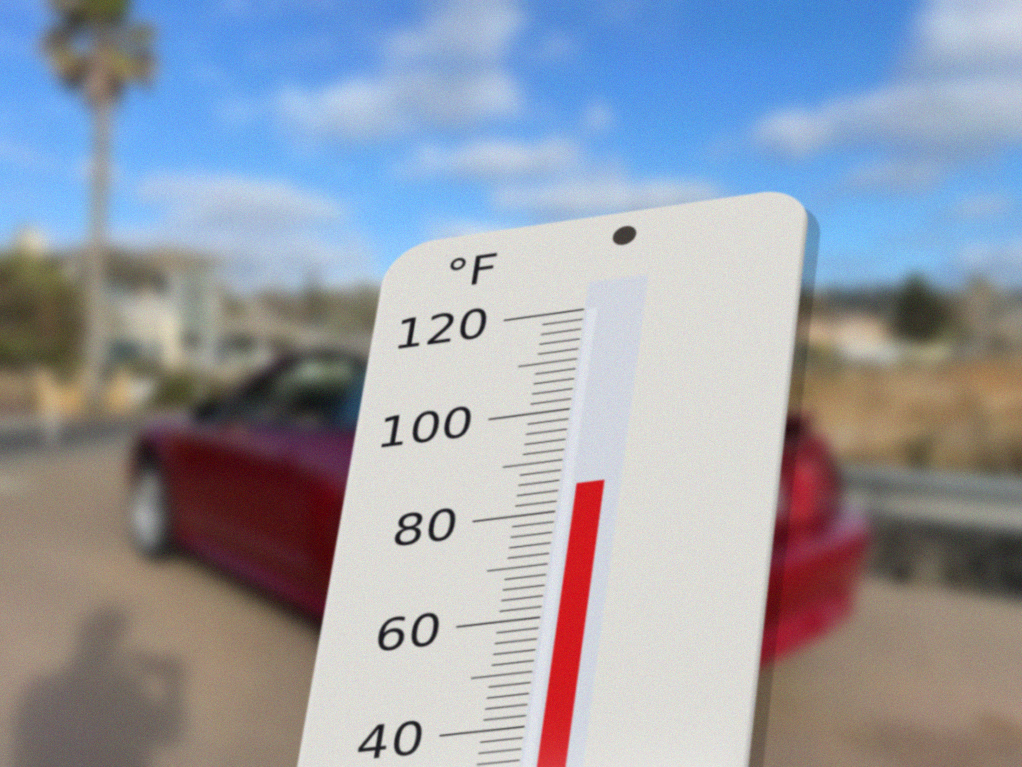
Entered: 85,°F
